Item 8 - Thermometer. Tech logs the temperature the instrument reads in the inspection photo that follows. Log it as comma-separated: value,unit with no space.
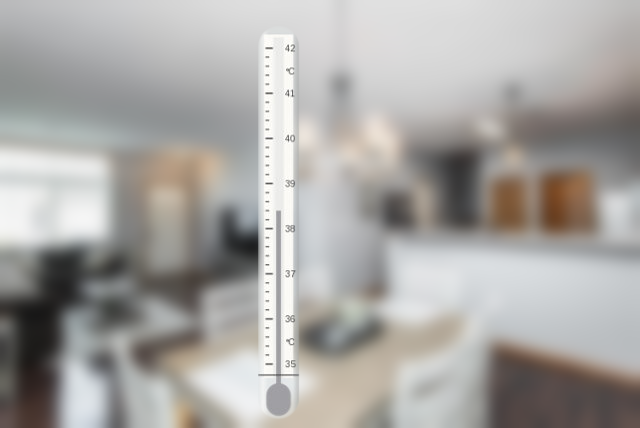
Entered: 38.4,°C
